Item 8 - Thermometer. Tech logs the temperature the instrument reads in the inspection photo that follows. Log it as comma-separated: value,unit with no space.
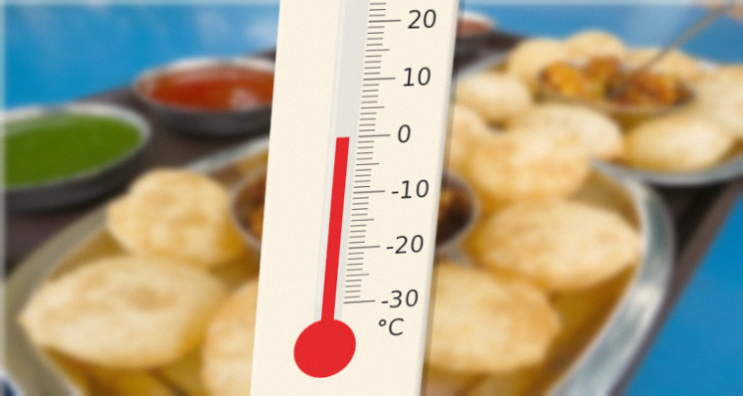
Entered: 0,°C
